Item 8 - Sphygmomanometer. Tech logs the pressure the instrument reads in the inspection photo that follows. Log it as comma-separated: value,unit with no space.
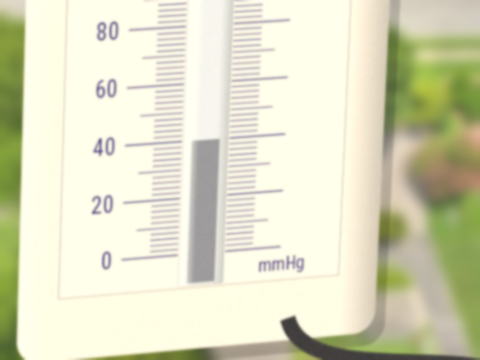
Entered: 40,mmHg
